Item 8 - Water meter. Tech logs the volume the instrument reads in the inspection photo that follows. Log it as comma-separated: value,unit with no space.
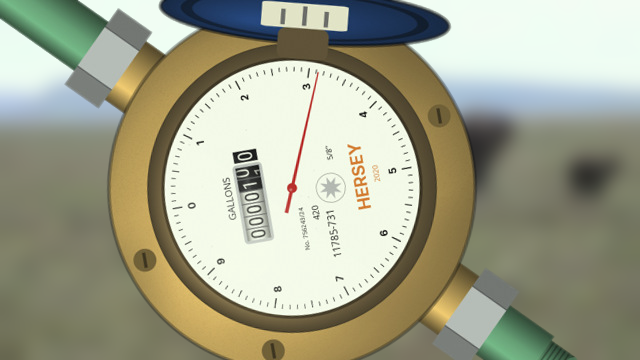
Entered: 103.1,gal
